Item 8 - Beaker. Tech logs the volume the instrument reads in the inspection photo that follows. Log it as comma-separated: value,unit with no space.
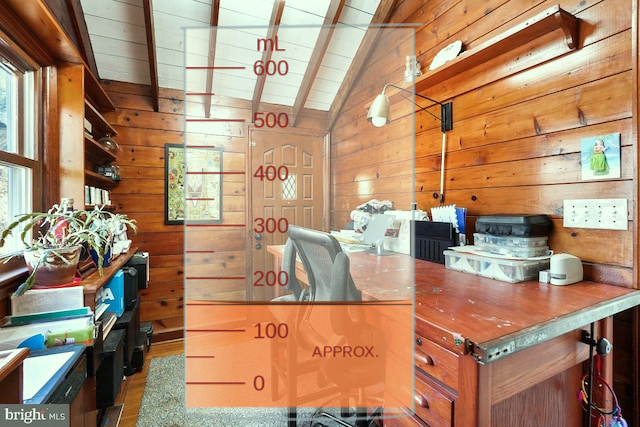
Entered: 150,mL
